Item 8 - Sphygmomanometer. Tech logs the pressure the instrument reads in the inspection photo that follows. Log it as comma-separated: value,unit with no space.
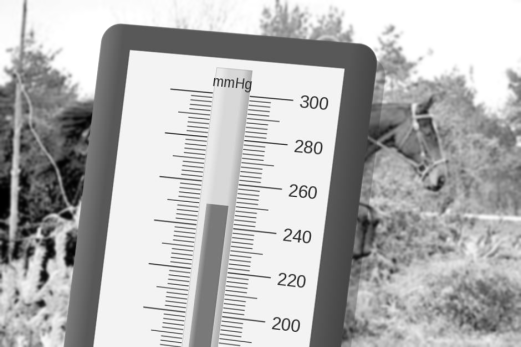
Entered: 250,mmHg
